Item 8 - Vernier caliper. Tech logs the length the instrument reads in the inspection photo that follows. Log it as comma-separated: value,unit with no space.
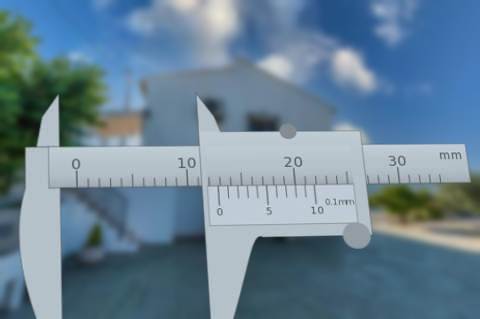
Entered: 12.8,mm
